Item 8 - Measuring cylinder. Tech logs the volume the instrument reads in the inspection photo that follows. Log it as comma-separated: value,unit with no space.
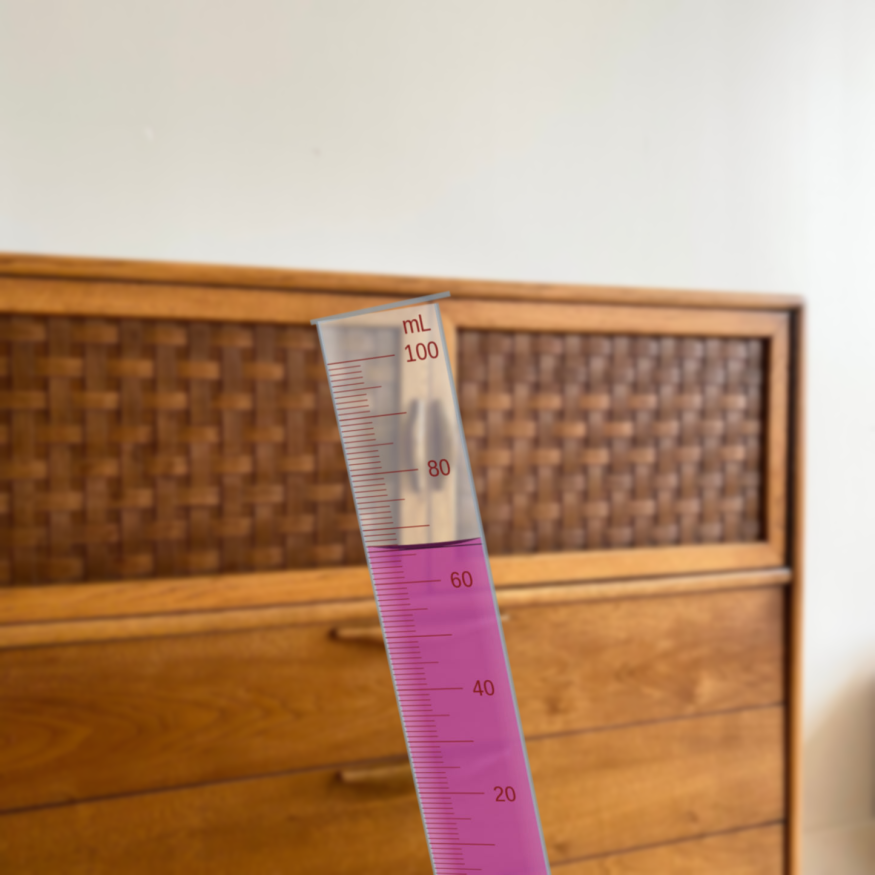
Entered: 66,mL
